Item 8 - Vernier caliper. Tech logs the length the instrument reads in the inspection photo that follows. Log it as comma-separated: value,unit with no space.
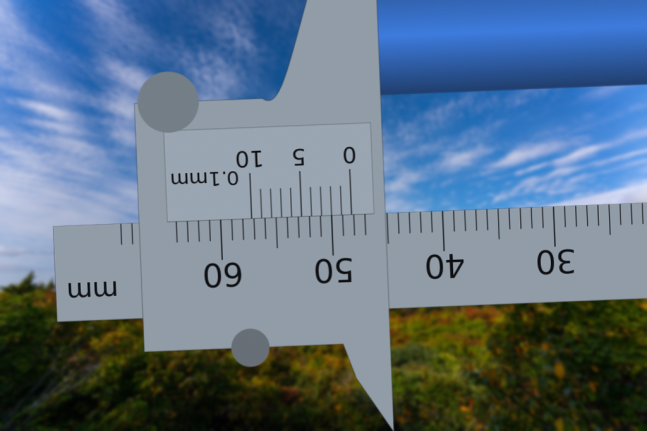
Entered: 48.2,mm
